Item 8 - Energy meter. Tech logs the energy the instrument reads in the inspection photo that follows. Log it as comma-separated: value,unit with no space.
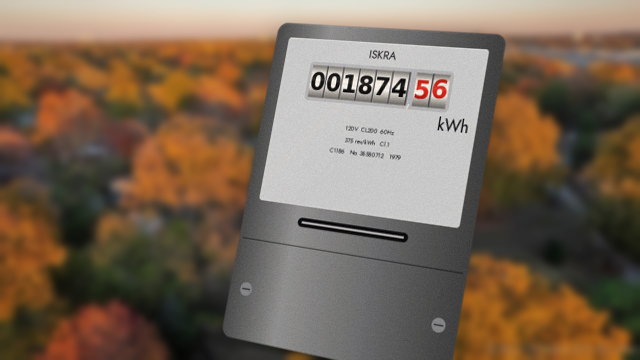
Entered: 1874.56,kWh
